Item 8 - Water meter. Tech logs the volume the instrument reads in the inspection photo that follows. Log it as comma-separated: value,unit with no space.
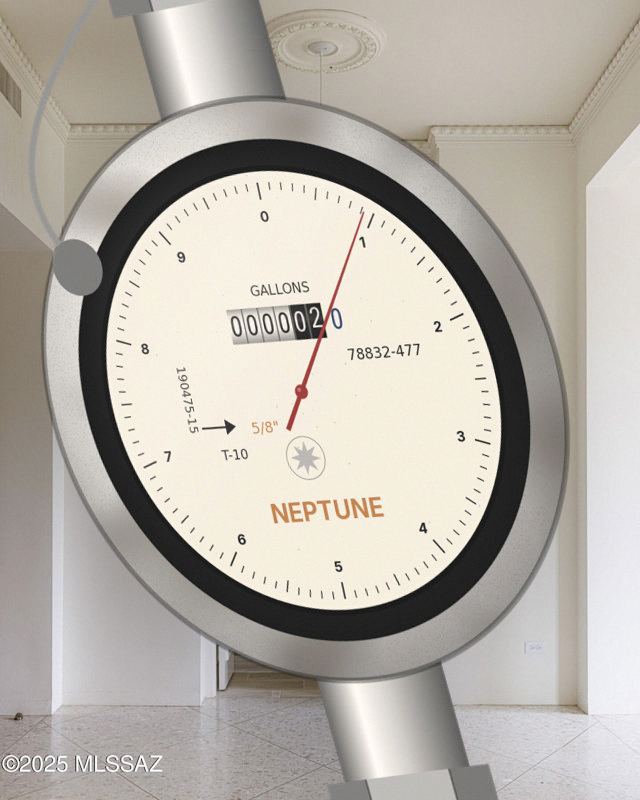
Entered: 20.9,gal
